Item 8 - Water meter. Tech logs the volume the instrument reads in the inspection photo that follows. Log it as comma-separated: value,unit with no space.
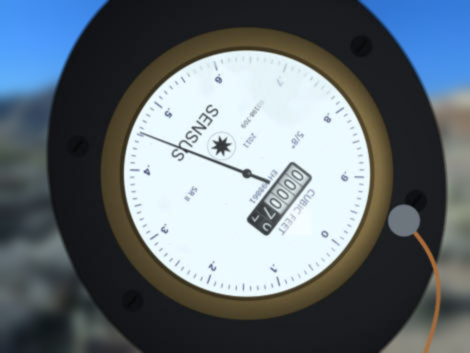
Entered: 76.45,ft³
